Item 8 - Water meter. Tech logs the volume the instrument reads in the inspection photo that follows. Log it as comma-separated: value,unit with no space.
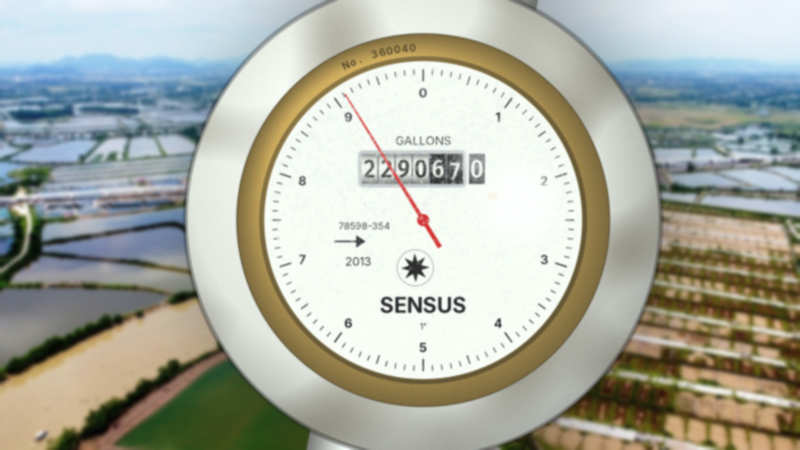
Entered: 2290669.1,gal
